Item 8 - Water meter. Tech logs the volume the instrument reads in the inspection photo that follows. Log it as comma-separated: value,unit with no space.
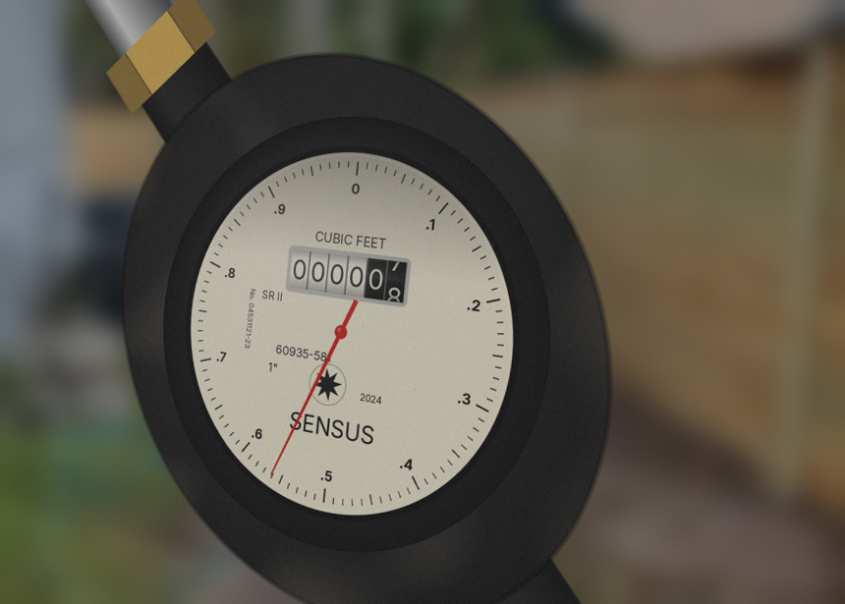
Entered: 7.56,ft³
